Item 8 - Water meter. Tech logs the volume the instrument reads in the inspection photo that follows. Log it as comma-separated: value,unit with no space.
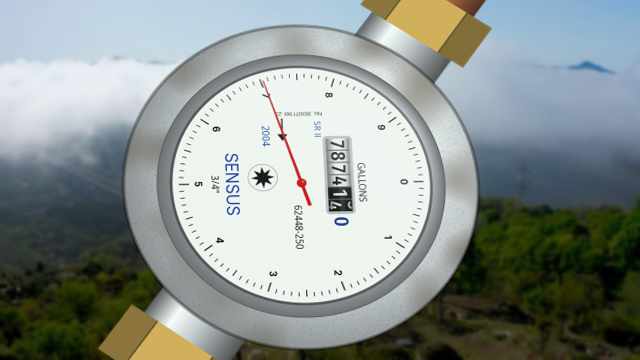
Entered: 7874137.0,gal
